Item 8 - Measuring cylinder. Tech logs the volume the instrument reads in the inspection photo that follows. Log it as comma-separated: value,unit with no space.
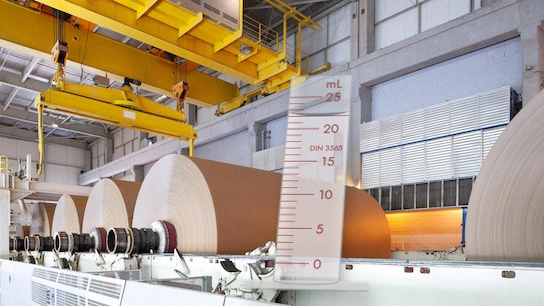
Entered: 22,mL
